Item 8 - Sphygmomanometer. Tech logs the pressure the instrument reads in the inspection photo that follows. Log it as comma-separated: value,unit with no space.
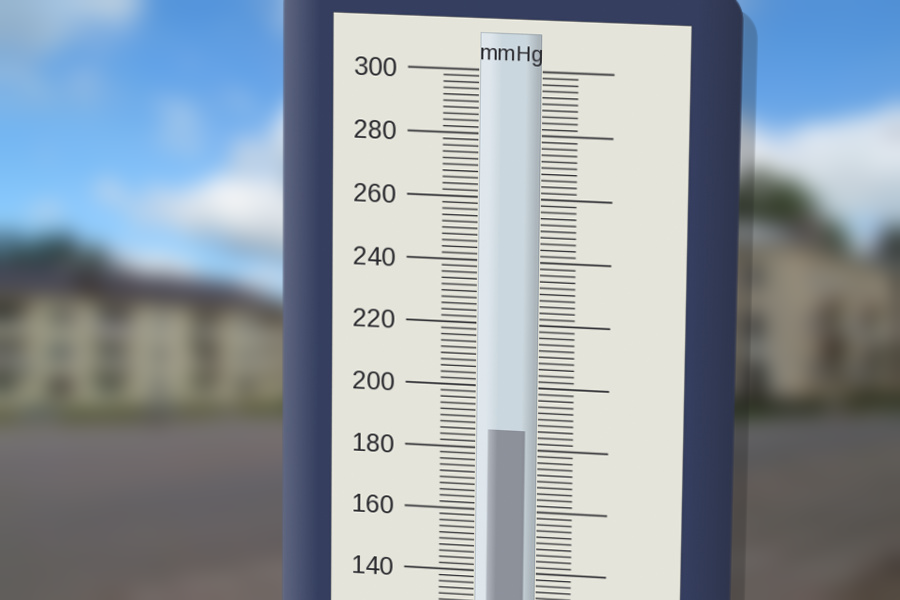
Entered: 186,mmHg
